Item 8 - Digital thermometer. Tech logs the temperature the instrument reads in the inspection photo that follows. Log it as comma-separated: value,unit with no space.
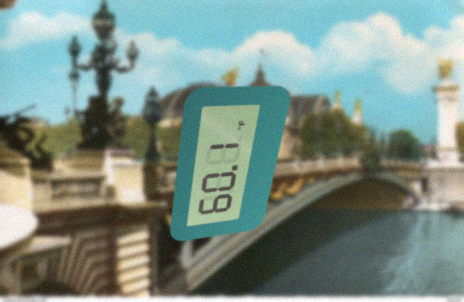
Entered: 60.1,°F
